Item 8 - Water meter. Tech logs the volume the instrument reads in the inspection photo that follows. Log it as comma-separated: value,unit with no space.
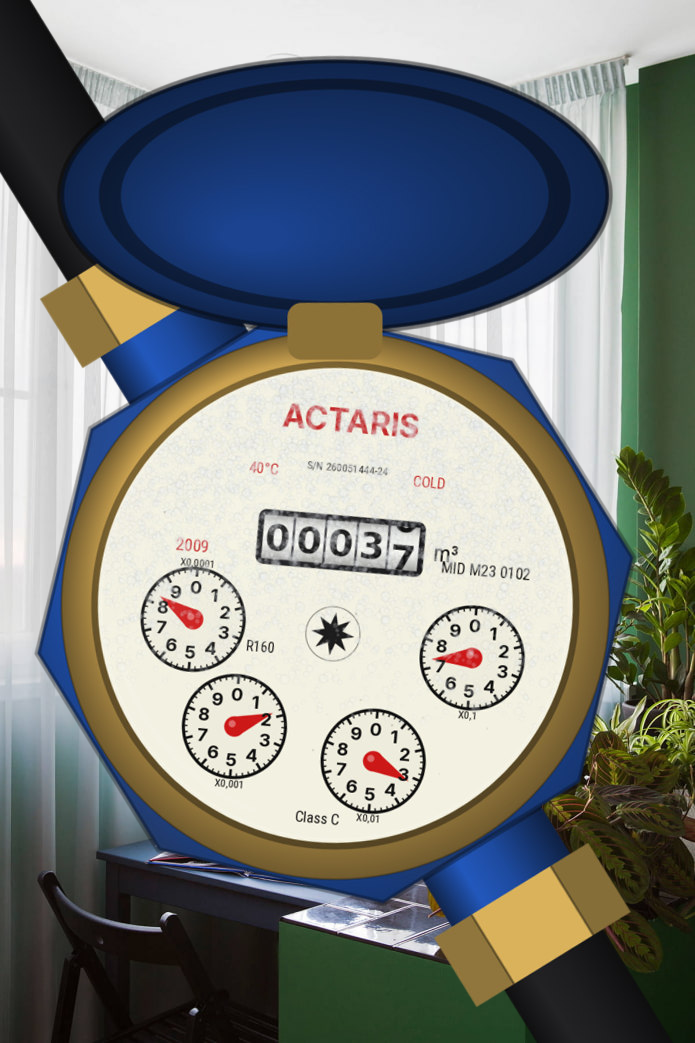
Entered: 36.7318,m³
